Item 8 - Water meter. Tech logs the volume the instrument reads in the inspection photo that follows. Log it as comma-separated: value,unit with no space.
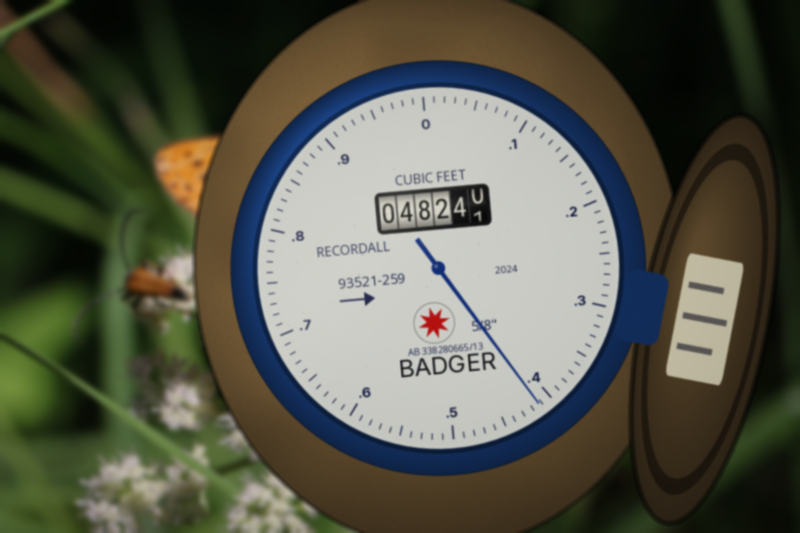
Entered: 48240.41,ft³
